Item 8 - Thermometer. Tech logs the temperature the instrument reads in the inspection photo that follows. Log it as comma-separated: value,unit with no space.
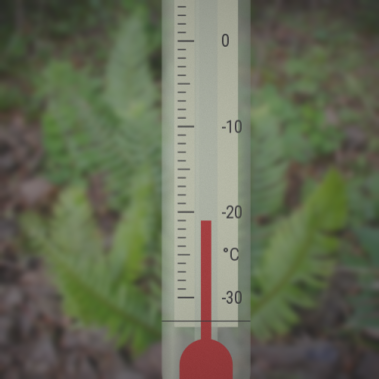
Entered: -21,°C
